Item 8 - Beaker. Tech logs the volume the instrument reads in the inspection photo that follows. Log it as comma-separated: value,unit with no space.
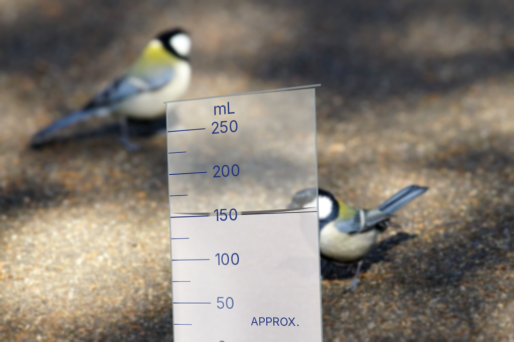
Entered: 150,mL
